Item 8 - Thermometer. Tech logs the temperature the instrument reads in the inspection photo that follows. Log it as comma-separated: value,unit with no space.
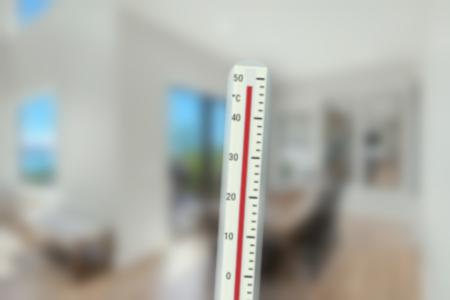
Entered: 48,°C
